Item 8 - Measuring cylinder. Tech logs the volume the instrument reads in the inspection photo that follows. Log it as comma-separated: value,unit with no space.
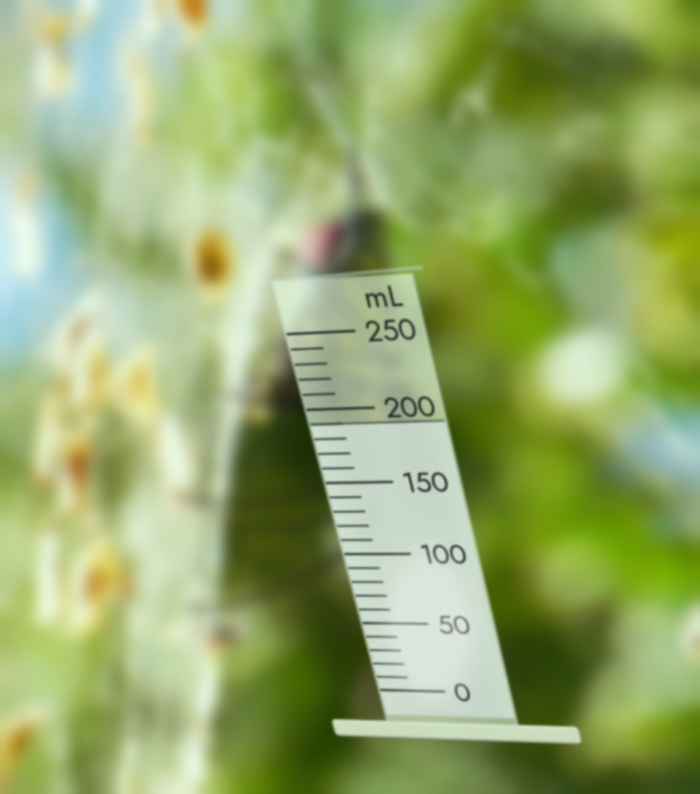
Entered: 190,mL
